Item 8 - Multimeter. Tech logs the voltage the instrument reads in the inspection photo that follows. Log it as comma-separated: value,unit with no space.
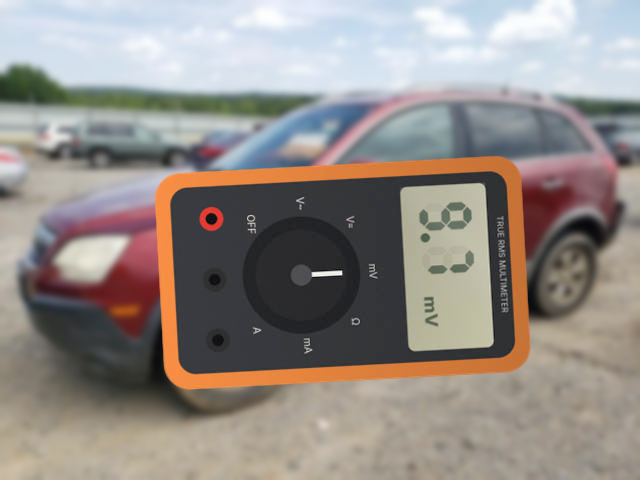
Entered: 9.7,mV
